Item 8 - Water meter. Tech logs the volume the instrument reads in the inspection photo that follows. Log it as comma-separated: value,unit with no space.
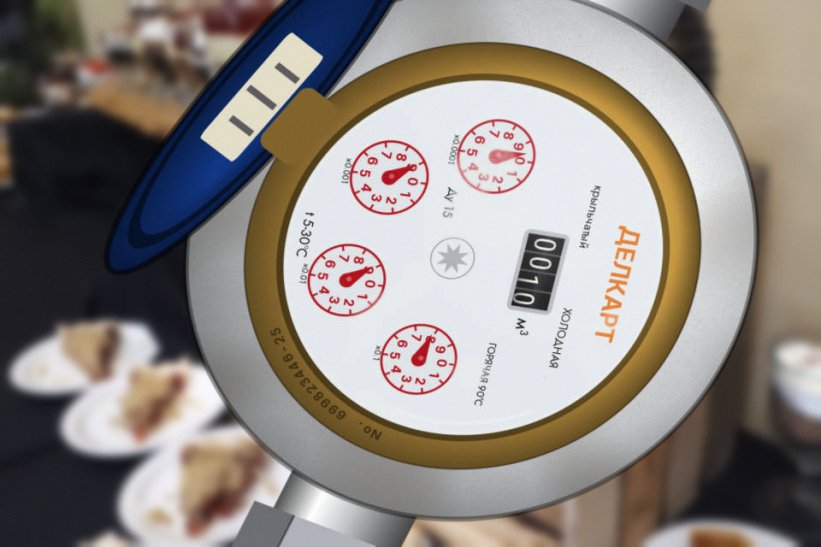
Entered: 9.7889,m³
